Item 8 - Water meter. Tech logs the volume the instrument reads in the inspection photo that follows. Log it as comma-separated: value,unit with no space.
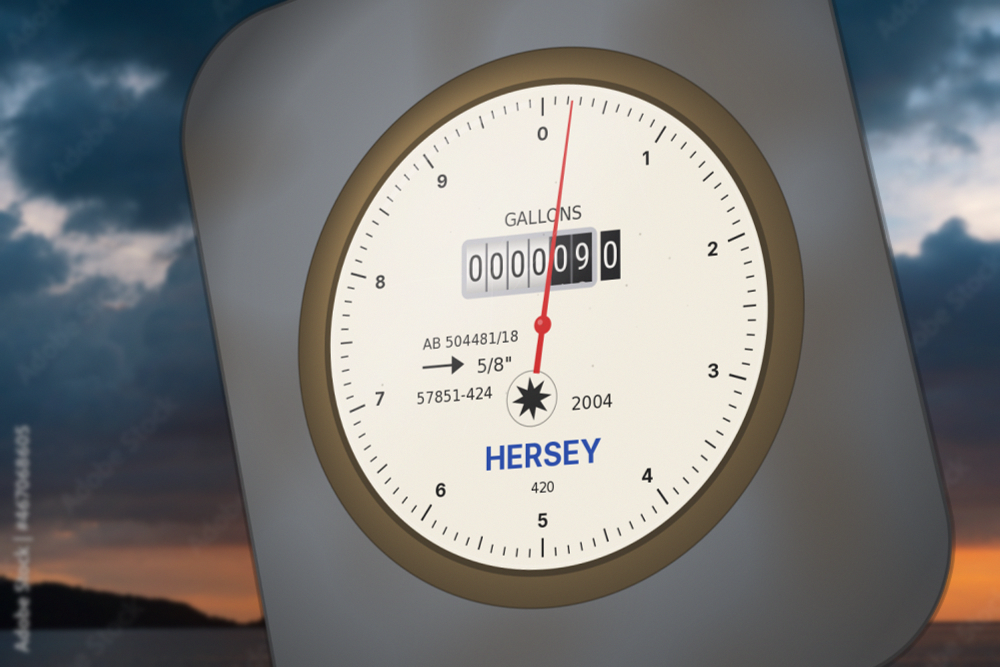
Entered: 90.2,gal
